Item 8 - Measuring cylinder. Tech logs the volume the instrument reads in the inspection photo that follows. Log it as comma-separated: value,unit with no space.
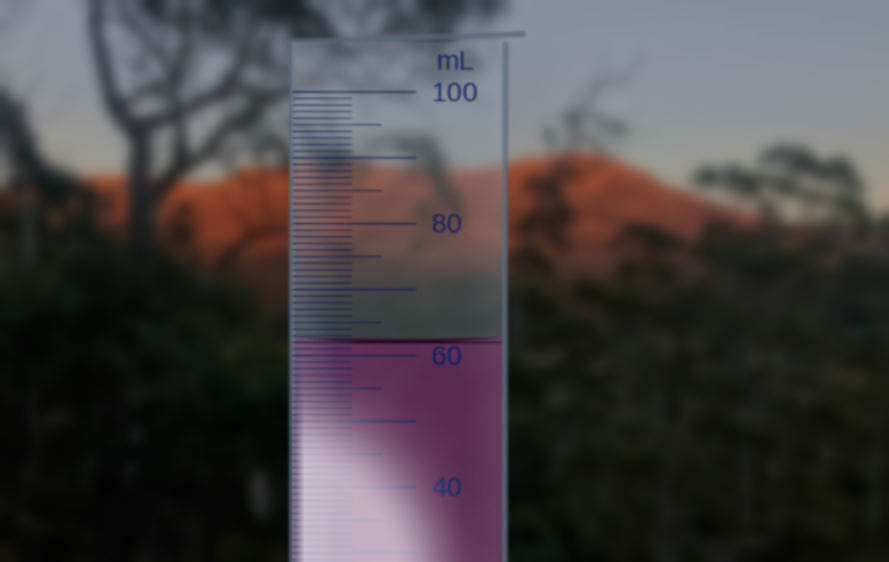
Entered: 62,mL
